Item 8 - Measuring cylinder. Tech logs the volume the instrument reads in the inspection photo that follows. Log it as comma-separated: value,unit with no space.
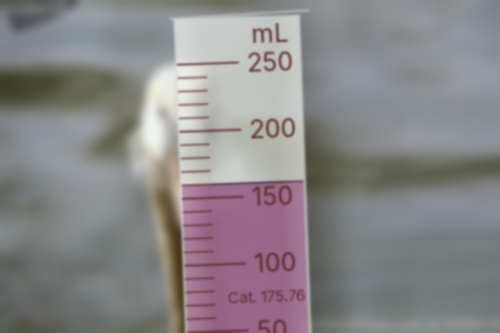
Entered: 160,mL
